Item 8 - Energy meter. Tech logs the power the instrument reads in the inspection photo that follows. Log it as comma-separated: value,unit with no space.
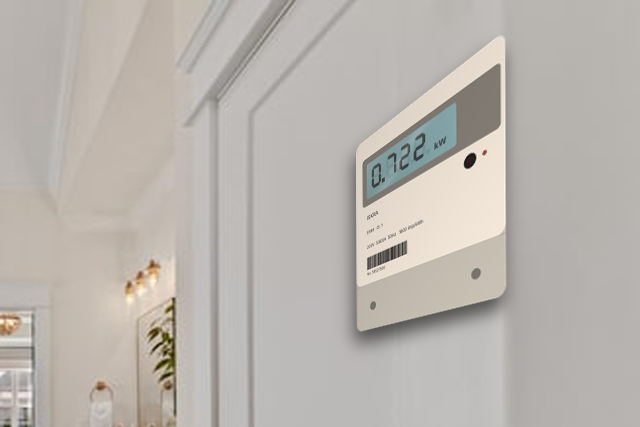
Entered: 0.722,kW
